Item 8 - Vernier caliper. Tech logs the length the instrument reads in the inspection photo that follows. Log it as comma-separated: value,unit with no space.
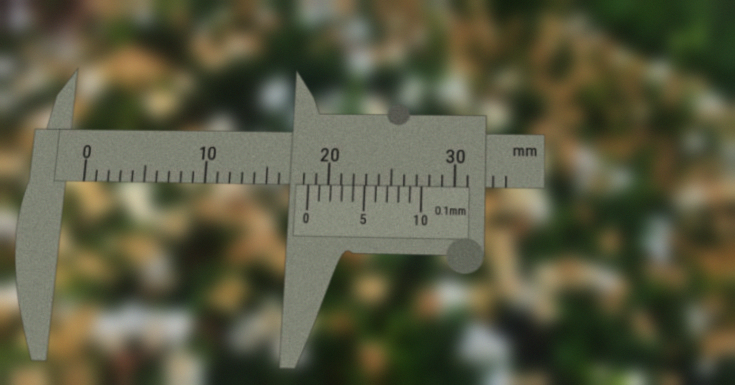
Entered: 18.4,mm
